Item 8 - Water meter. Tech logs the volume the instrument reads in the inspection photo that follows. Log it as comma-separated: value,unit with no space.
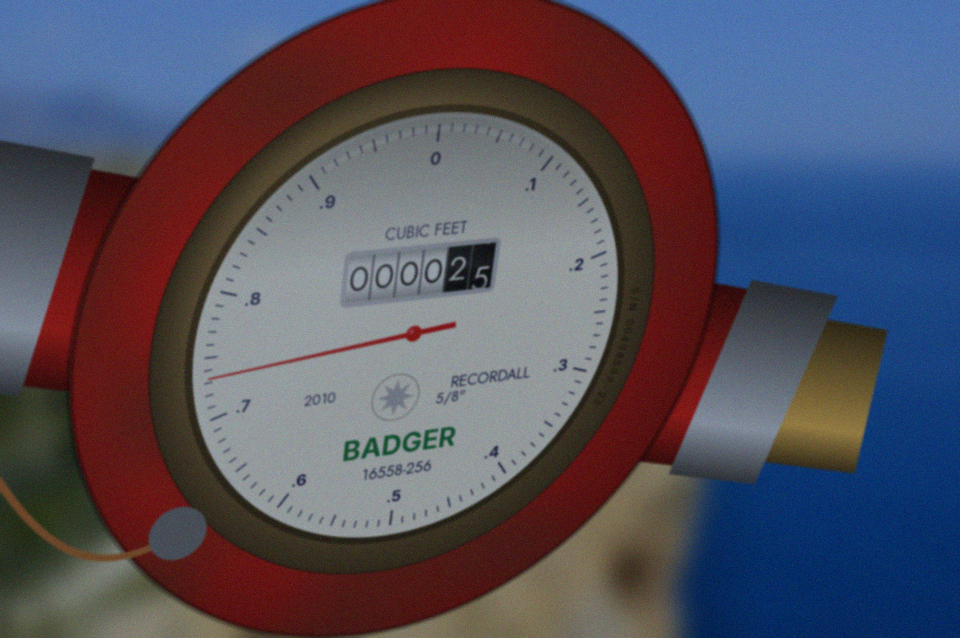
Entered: 24.73,ft³
